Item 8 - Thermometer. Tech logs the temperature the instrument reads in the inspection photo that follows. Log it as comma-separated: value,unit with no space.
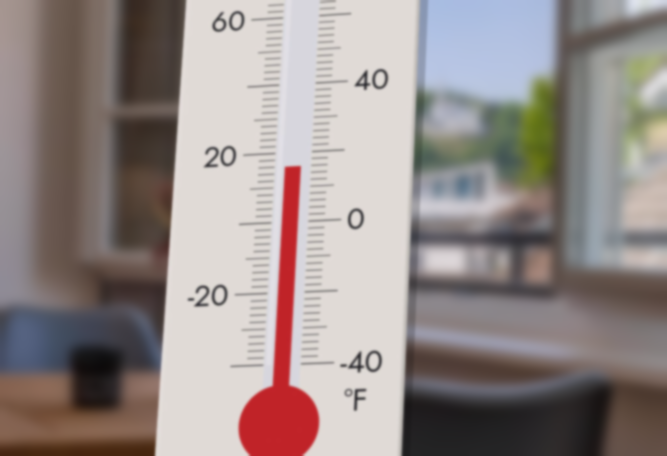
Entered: 16,°F
